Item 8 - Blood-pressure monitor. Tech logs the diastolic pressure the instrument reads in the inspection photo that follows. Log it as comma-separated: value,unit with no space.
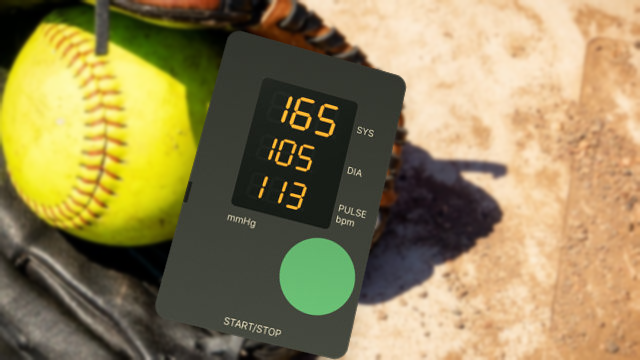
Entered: 105,mmHg
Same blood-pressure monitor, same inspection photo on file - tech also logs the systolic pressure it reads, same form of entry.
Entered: 165,mmHg
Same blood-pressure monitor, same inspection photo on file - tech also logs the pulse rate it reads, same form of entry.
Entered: 113,bpm
